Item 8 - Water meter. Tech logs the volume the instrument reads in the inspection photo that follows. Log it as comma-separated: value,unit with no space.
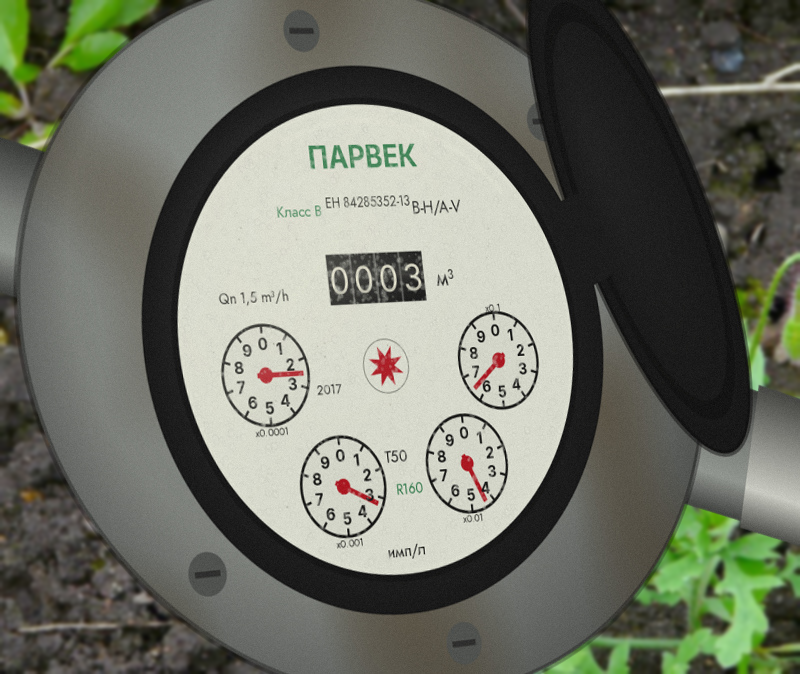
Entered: 3.6432,m³
